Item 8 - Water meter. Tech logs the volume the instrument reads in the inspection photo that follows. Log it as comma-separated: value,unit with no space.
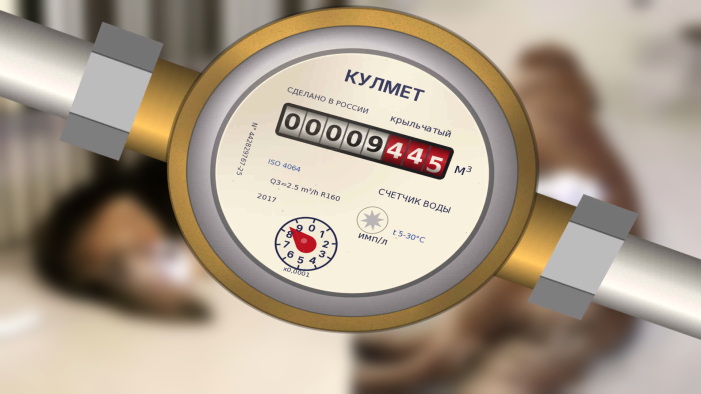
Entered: 9.4448,m³
